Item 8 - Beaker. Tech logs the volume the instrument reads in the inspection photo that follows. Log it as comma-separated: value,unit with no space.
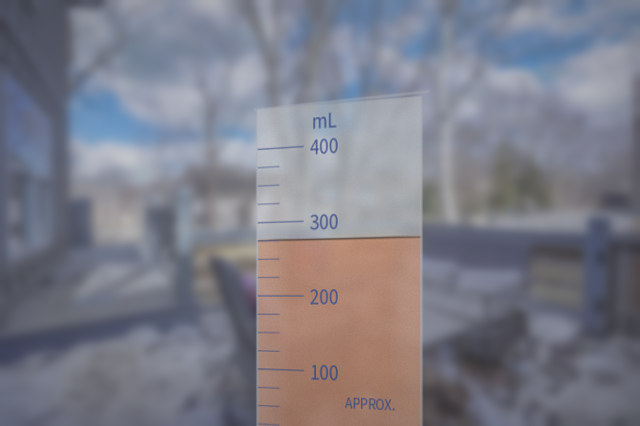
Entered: 275,mL
